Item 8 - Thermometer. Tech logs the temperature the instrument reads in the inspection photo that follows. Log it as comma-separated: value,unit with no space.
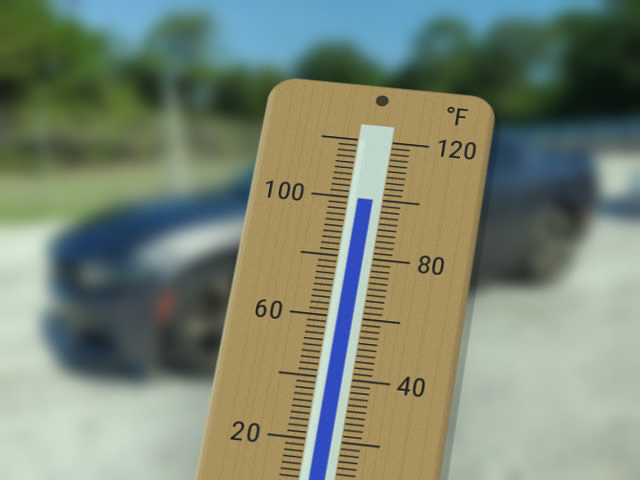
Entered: 100,°F
